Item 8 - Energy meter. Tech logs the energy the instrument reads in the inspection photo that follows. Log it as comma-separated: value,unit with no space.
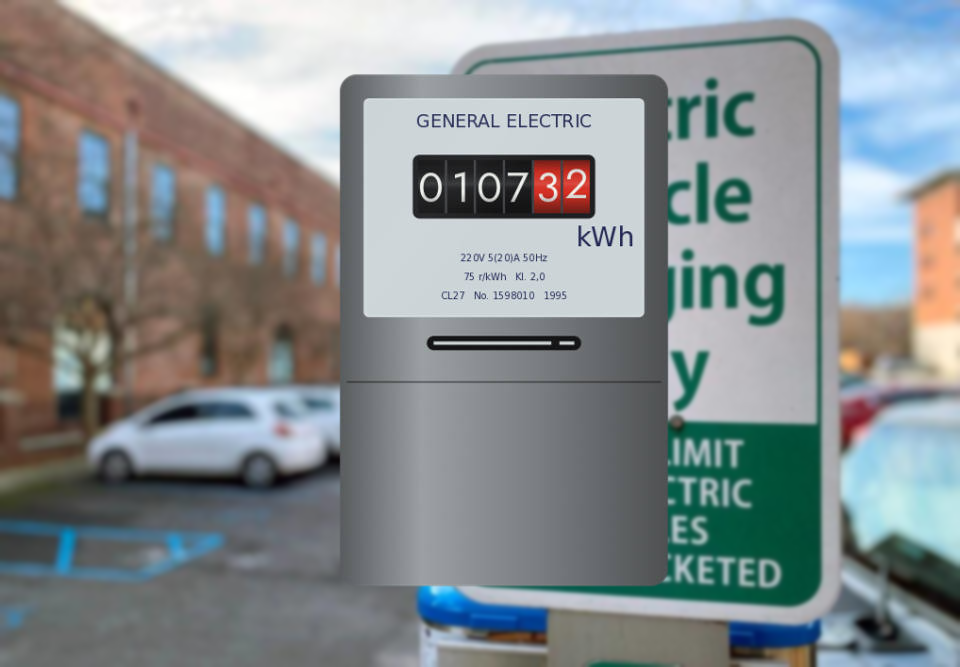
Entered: 107.32,kWh
